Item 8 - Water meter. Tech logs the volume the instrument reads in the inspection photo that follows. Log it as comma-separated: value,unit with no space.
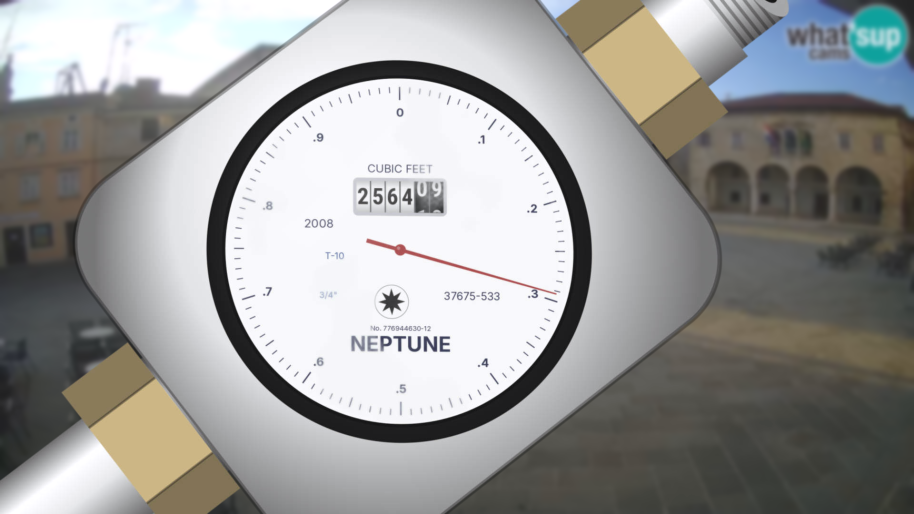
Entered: 256409.29,ft³
